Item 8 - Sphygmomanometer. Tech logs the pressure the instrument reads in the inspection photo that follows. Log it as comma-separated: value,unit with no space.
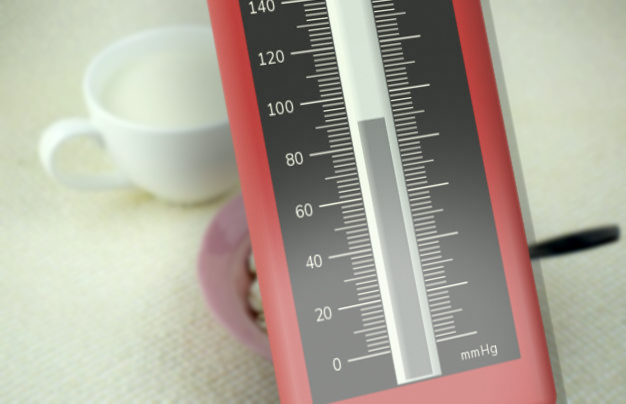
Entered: 90,mmHg
